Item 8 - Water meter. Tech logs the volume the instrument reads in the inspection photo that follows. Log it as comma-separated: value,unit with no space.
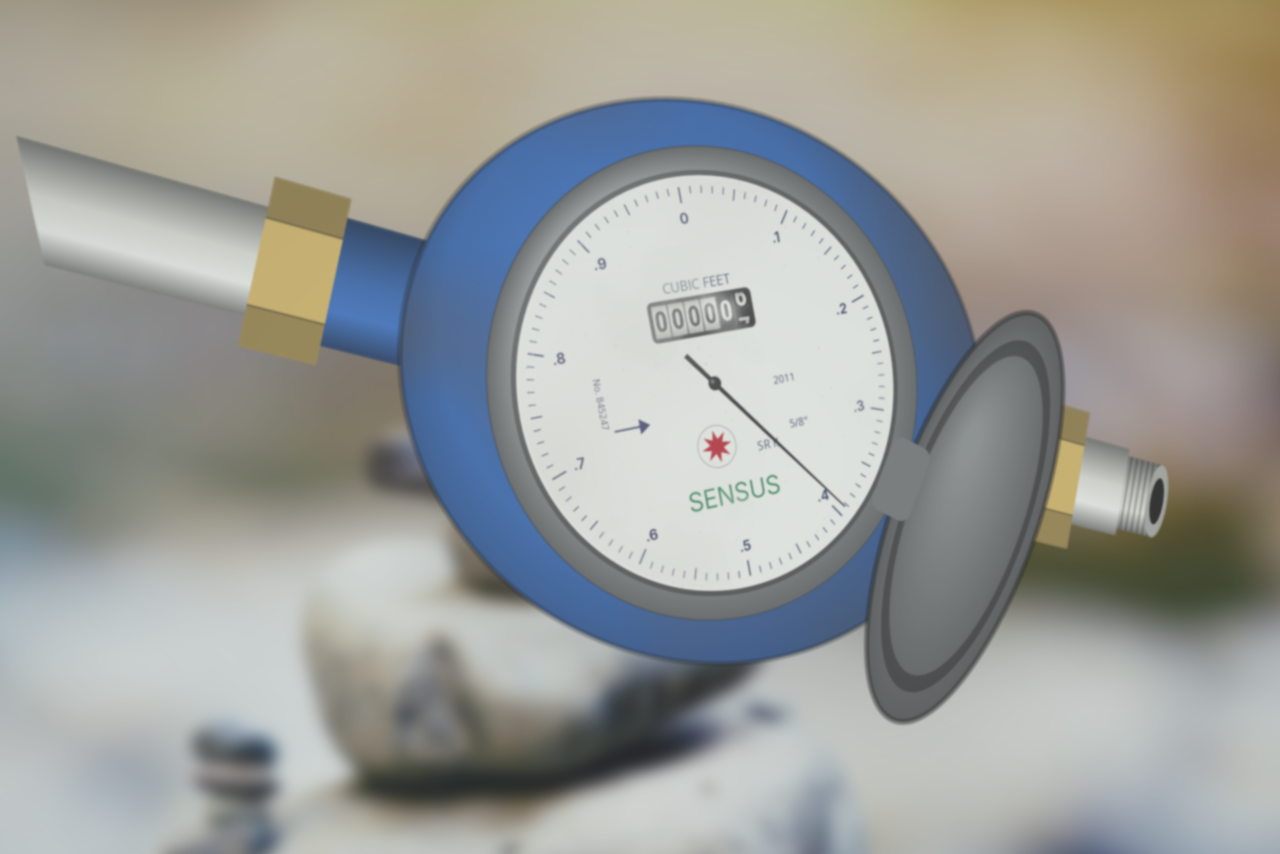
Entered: 6.39,ft³
